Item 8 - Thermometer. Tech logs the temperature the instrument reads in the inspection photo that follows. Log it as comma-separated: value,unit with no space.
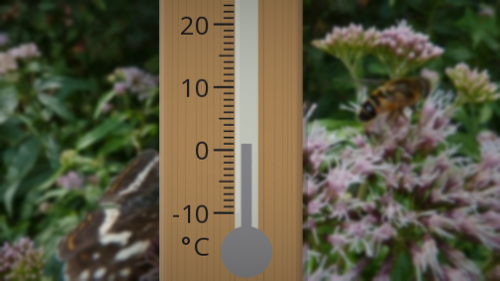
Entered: 1,°C
